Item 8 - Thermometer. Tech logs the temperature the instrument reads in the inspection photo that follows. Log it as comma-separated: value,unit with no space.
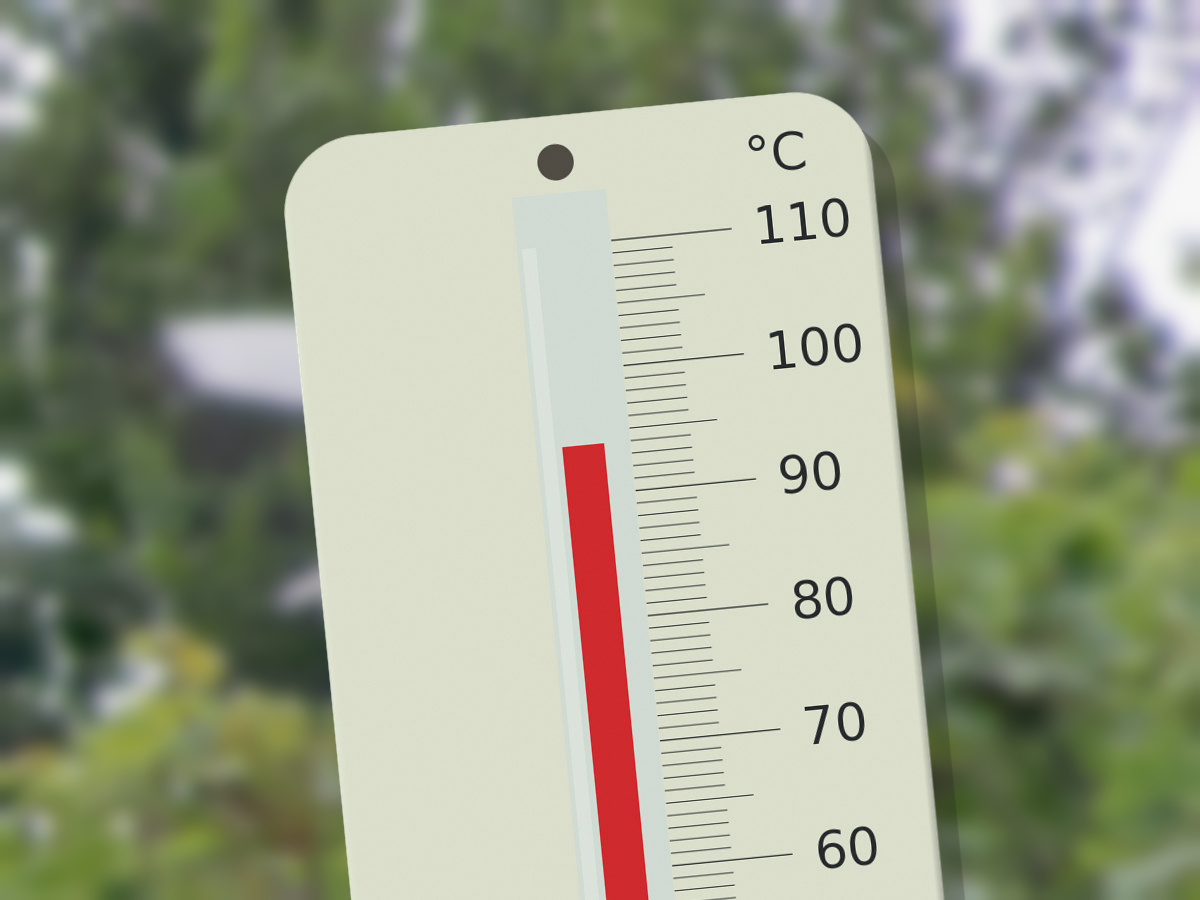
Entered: 94,°C
